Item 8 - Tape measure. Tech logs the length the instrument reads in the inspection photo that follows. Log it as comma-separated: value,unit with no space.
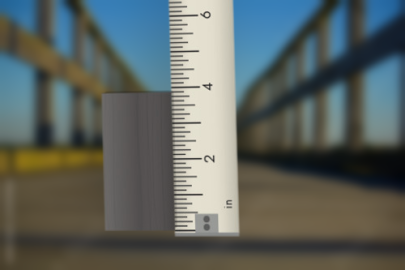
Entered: 3.875,in
